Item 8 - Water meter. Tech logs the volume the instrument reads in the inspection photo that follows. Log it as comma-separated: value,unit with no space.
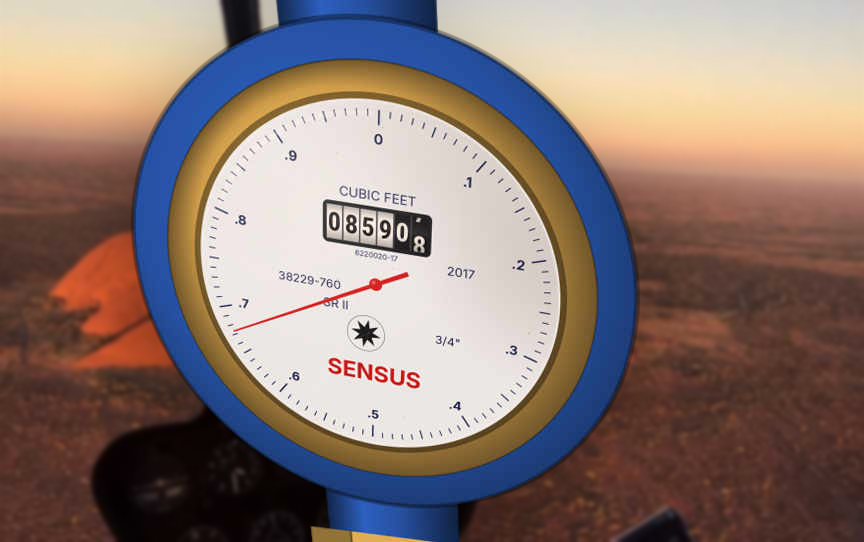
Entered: 85907.67,ft³
